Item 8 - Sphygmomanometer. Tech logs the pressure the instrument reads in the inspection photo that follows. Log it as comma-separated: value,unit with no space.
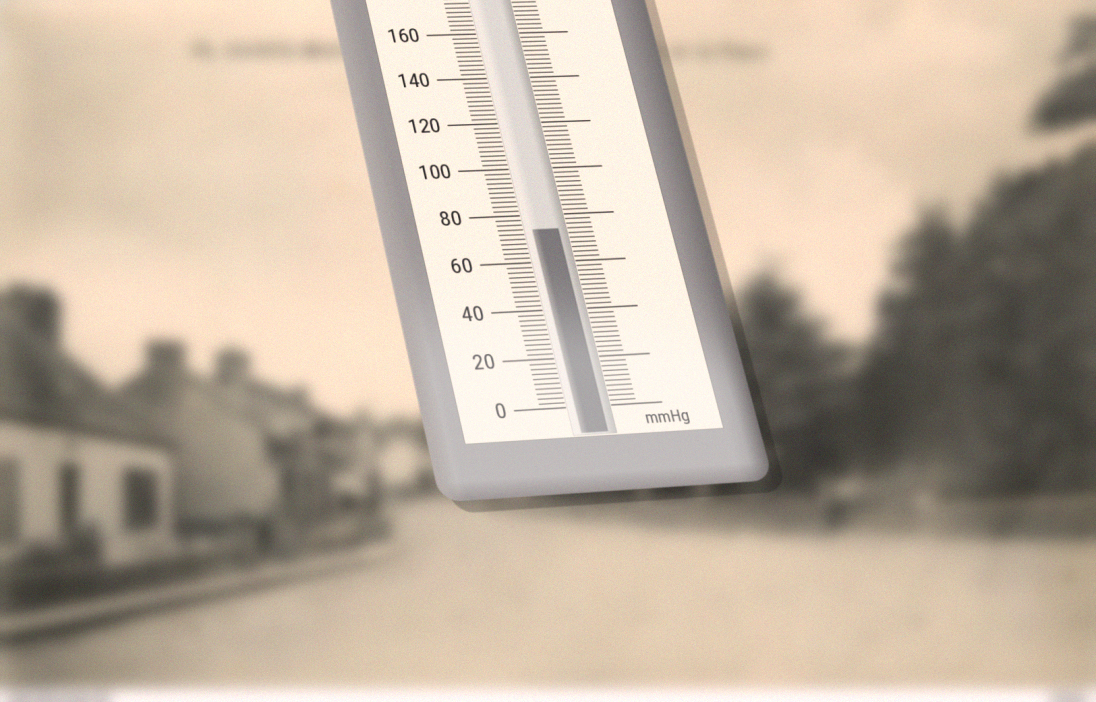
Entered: 74,mmHg
